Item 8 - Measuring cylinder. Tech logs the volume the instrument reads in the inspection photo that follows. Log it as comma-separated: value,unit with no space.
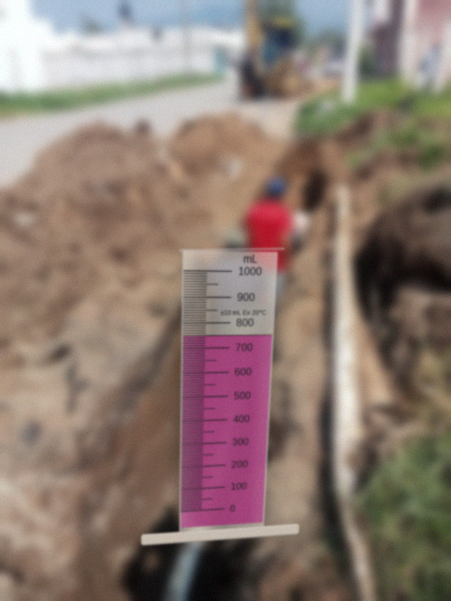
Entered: 750,mL
